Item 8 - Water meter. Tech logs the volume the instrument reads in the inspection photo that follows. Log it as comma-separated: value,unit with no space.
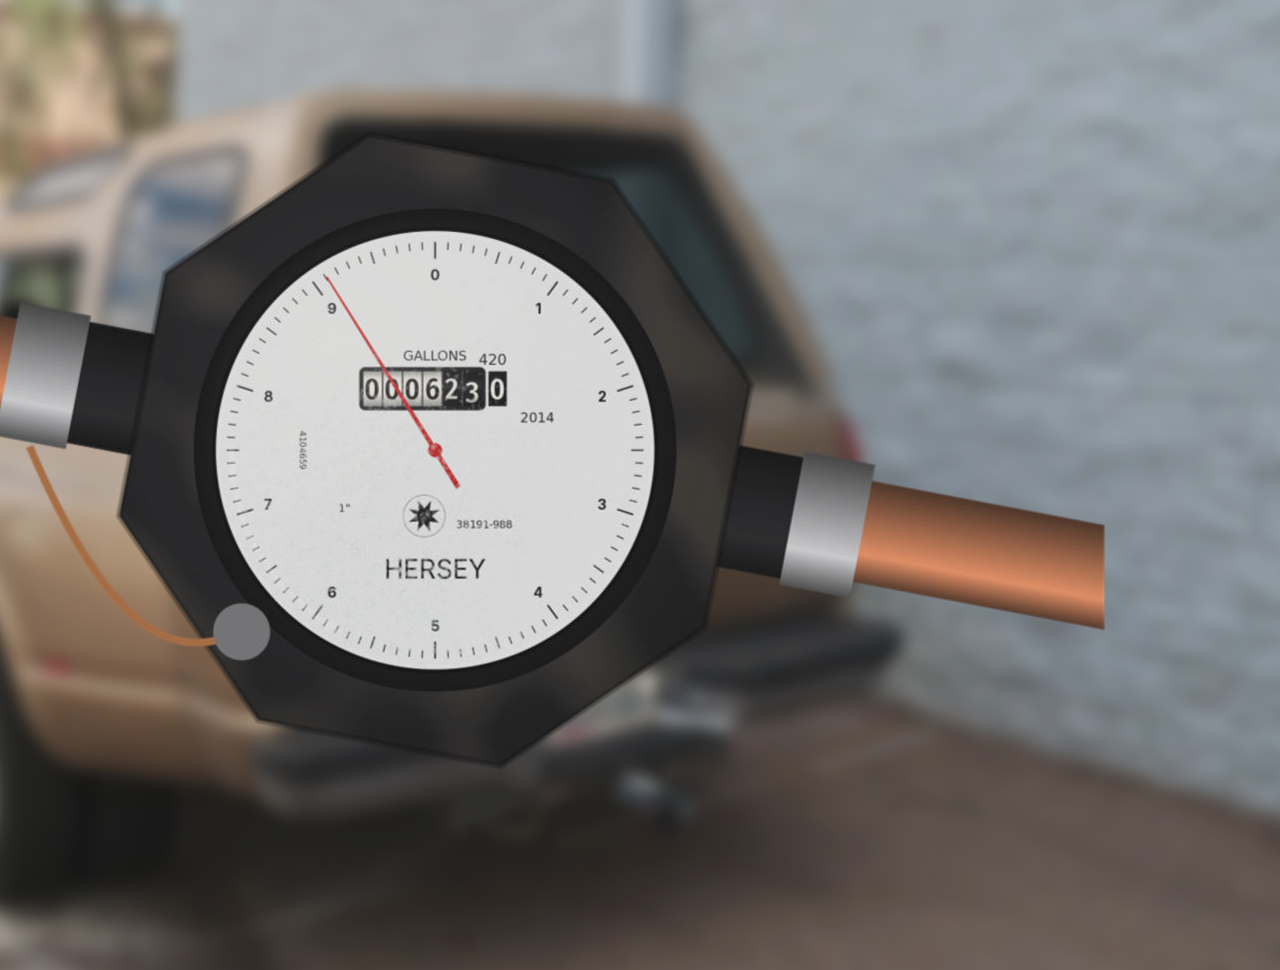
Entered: 6229.1,gal
